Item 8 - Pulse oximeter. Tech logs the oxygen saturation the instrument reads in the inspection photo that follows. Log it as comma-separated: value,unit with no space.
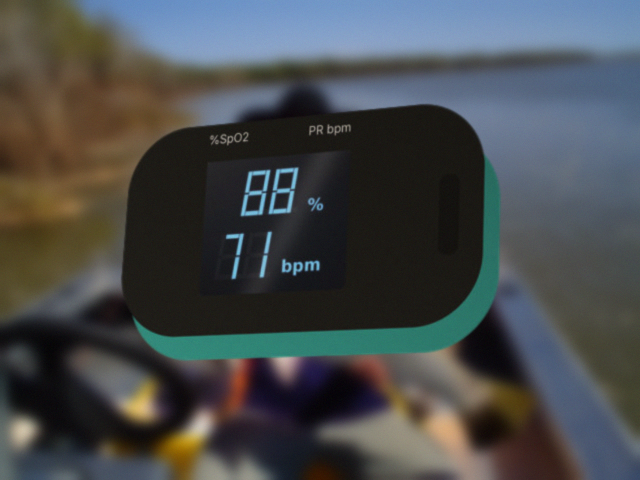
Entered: 88,%
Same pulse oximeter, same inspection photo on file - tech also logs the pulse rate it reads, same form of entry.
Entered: 71,bpm
